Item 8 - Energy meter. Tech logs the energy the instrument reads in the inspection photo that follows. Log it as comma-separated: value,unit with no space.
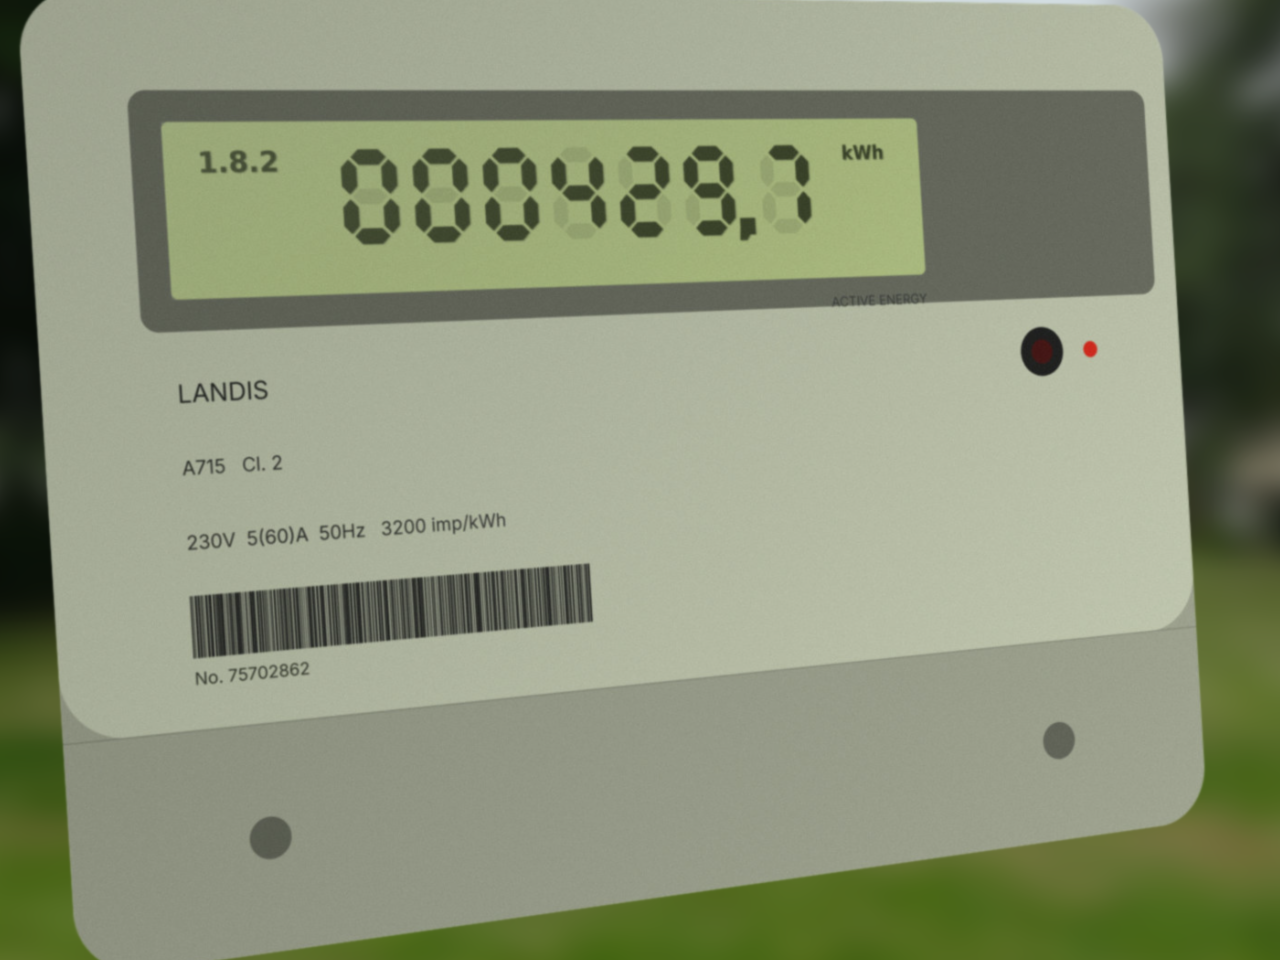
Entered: 429.7,kWh
